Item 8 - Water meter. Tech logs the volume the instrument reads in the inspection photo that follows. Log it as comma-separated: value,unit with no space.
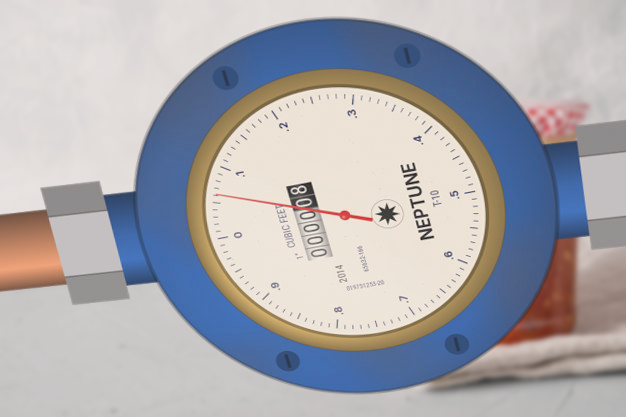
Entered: 8.06,ft³
